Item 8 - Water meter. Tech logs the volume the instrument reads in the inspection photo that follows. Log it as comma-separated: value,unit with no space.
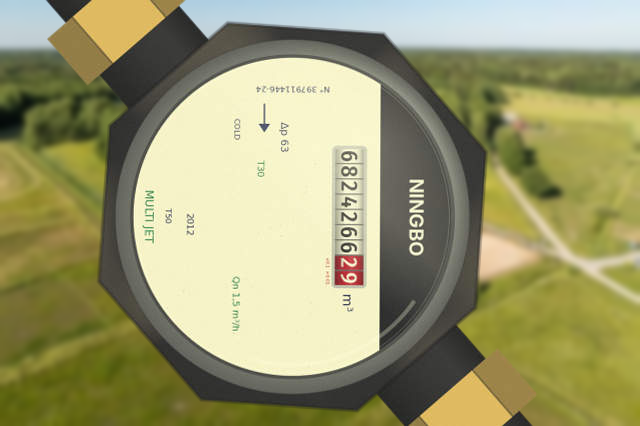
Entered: 6824266.29,m³
